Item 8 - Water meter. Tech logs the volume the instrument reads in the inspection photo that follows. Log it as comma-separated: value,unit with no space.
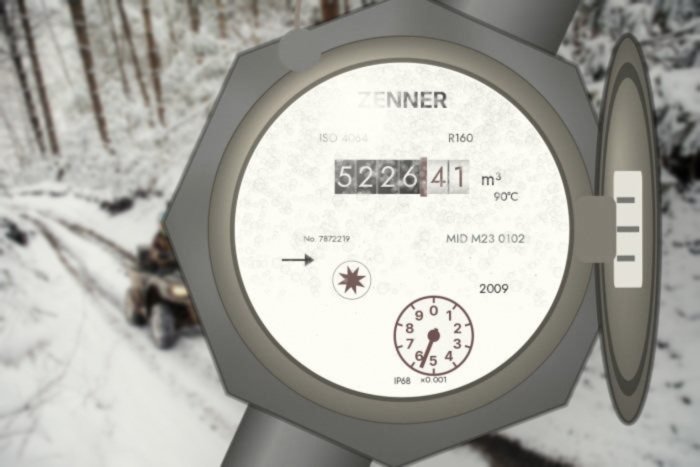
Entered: 5226.415,m³
